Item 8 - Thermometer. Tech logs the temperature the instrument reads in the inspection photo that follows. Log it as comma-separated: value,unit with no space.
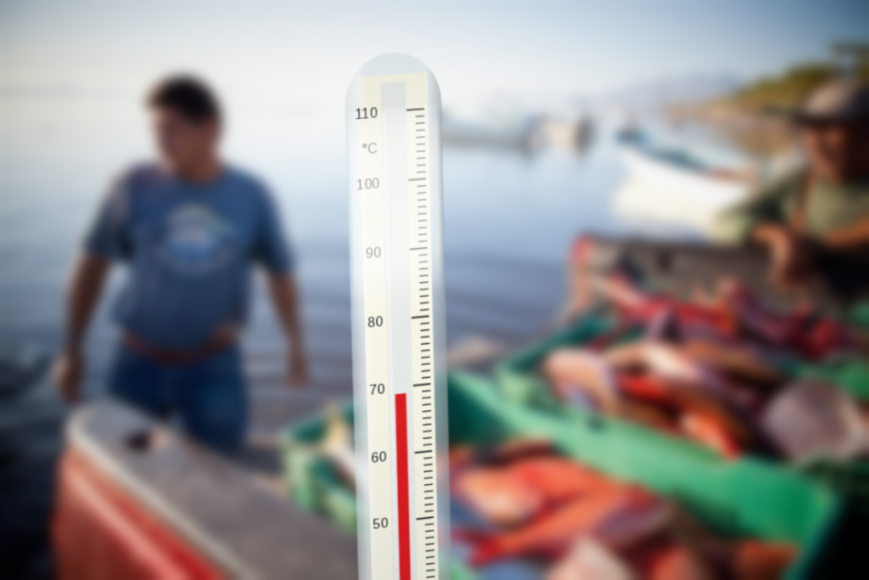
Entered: 69,°C
